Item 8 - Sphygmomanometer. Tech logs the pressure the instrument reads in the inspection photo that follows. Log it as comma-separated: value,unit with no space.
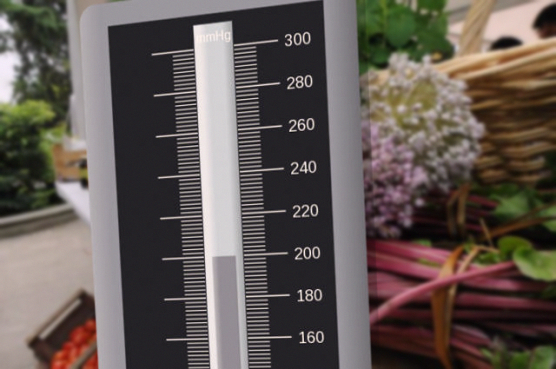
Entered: 200,mmHg
